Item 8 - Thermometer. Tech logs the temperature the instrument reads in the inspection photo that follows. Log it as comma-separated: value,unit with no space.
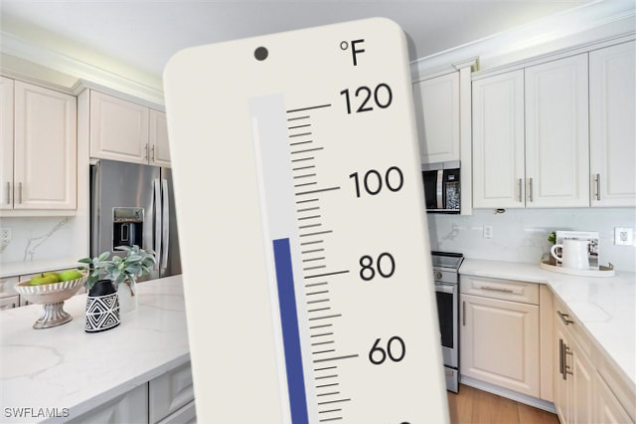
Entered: 90,°F
